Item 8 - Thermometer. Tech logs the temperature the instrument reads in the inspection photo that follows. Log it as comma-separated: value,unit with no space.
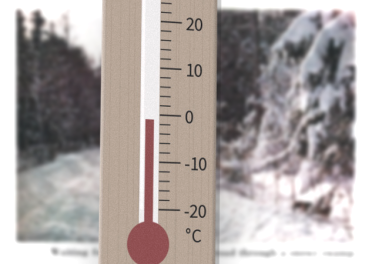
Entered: -1,°C
